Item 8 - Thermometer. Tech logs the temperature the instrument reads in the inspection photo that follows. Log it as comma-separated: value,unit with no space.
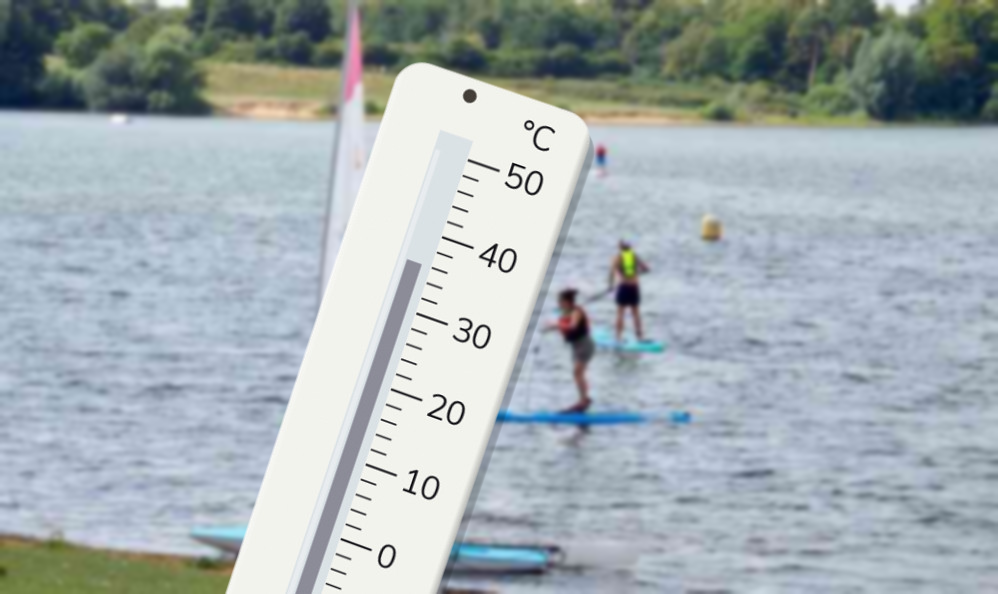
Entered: 36,°C
